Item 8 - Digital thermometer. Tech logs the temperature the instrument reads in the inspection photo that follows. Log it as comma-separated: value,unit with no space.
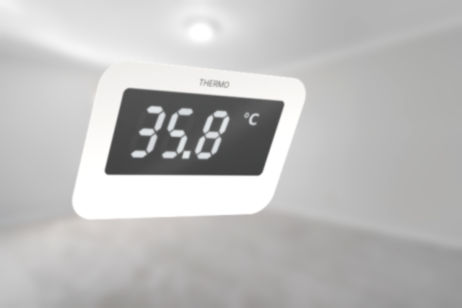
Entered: 35.8,°C
